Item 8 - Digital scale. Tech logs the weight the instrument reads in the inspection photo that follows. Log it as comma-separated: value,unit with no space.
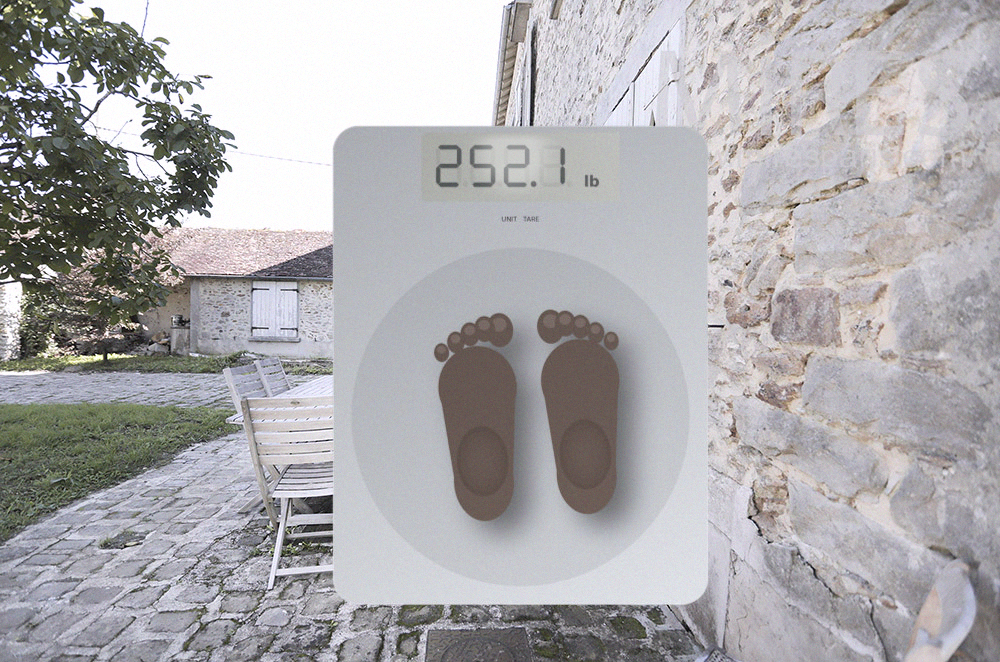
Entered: 252.1,lb
